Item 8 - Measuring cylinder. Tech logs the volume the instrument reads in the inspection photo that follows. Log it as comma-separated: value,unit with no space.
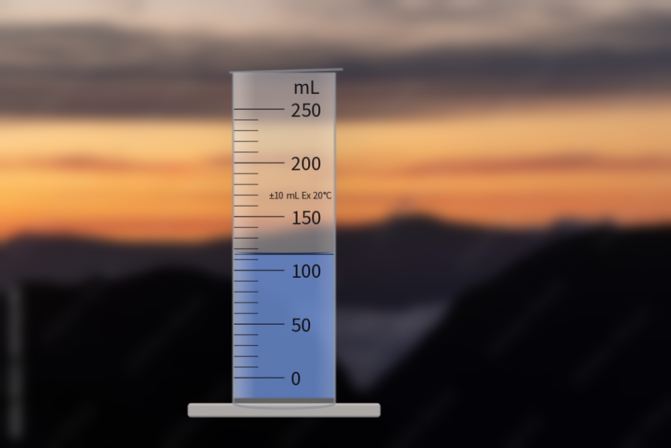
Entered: 115,mL
